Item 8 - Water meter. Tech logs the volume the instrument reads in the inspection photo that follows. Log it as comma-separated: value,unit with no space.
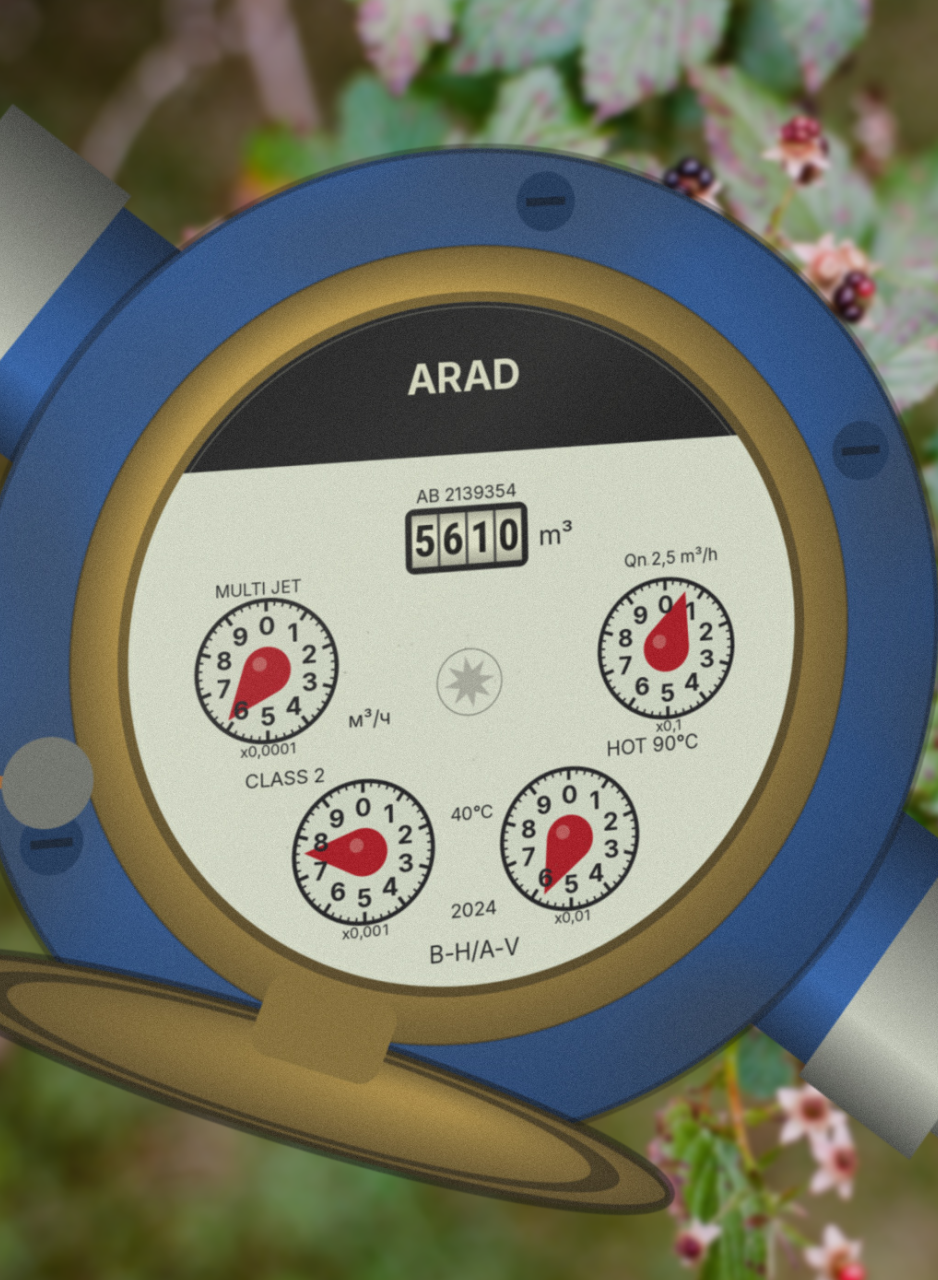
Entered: 5610.0576,m³
